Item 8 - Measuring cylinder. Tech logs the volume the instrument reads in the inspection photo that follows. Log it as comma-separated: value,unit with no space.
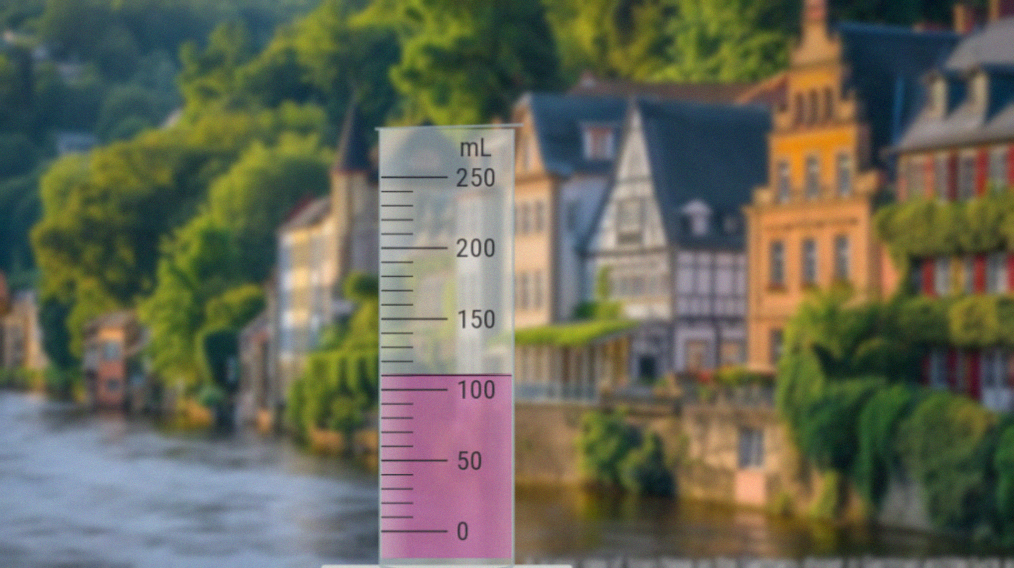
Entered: 110,mL
